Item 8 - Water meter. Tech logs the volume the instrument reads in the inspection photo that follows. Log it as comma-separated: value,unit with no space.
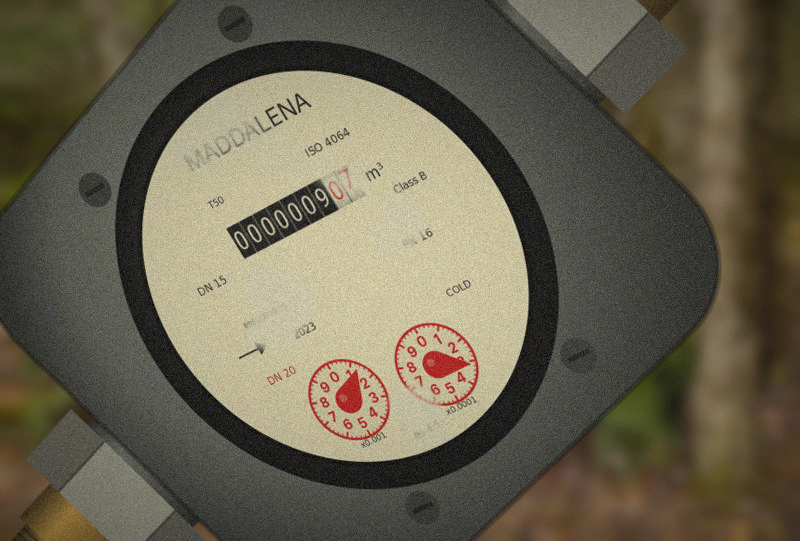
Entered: 9.0713,m³
